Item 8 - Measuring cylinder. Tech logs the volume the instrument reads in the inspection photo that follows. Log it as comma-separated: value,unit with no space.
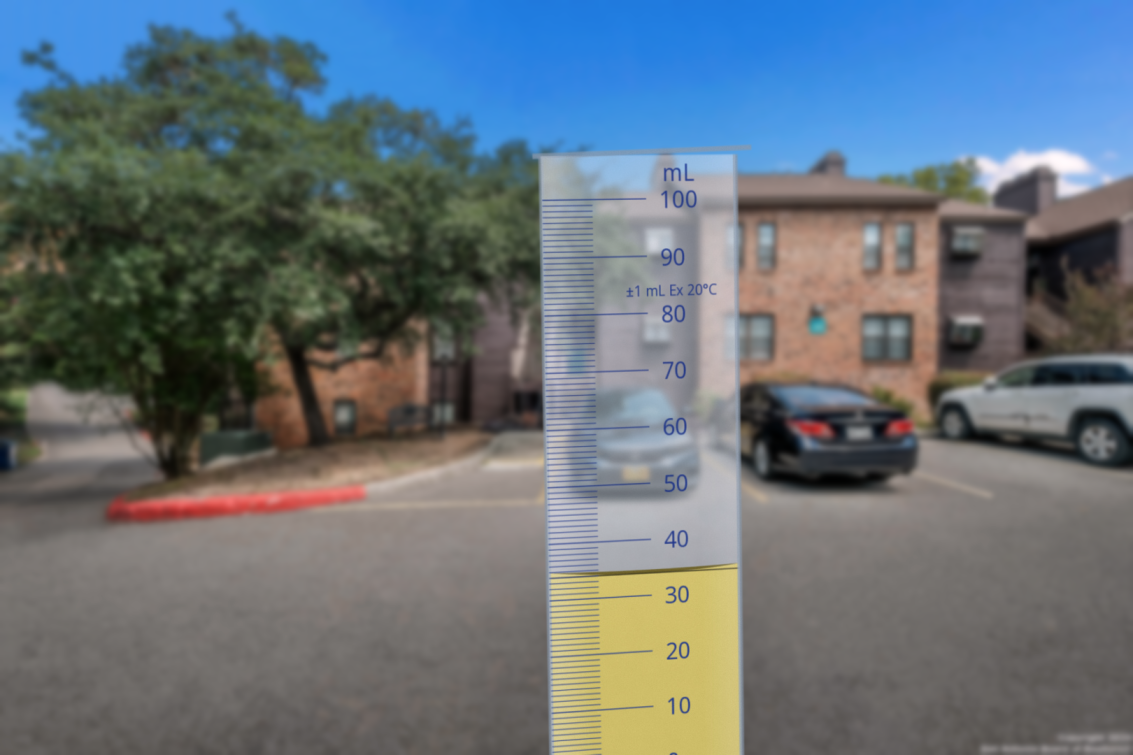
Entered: 34,mL
